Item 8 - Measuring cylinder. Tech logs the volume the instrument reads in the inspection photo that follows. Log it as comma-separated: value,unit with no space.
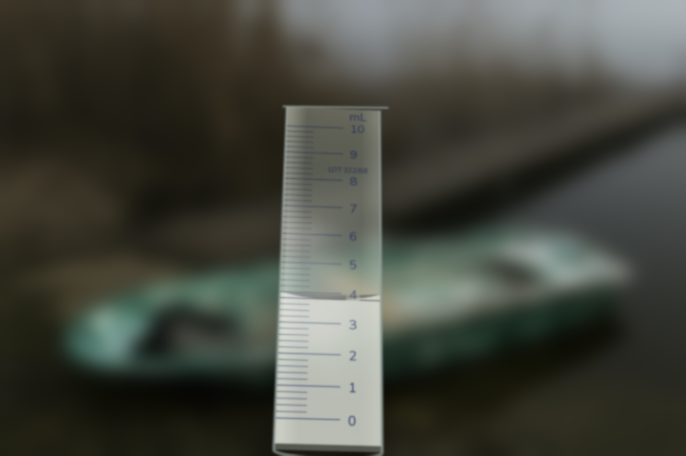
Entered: 3.8,mL
